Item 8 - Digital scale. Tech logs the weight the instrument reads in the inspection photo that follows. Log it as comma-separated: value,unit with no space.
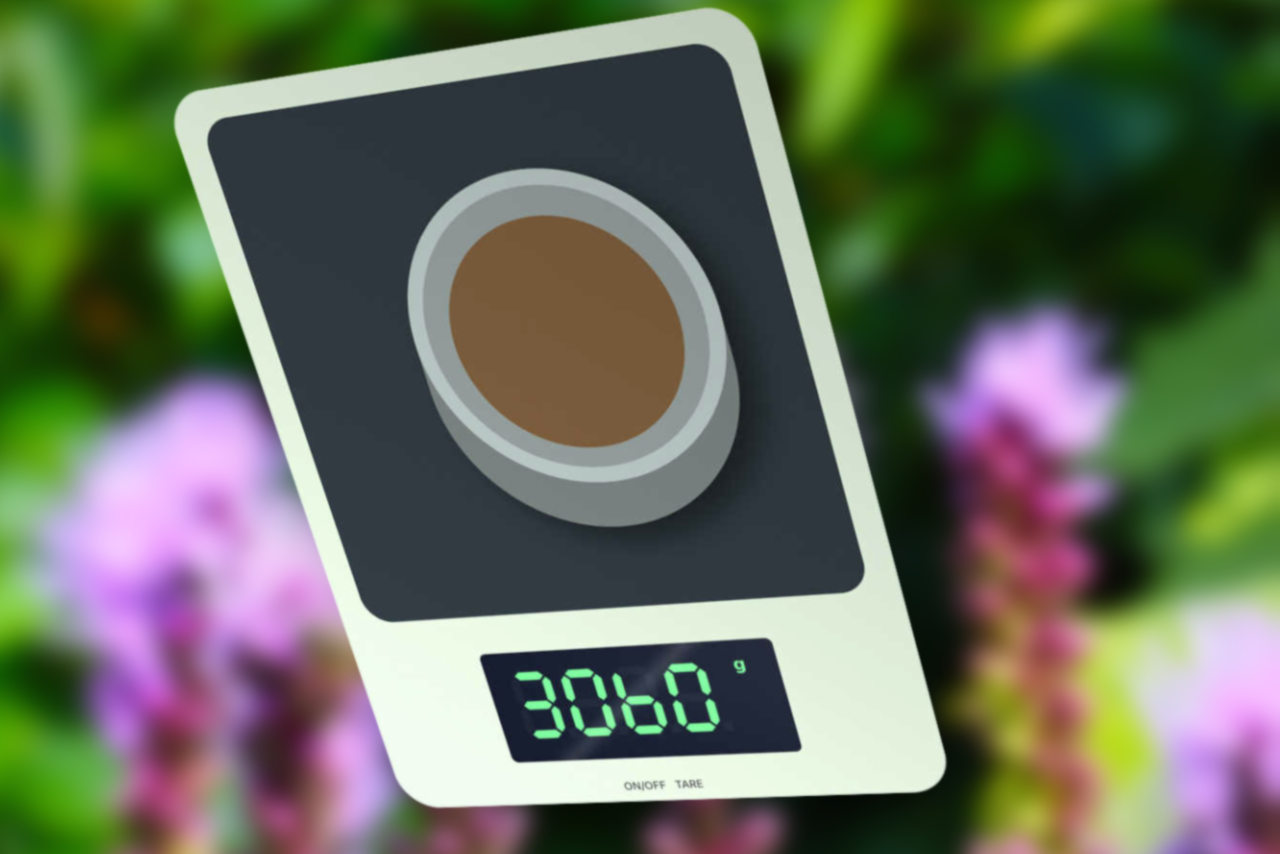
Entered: 3060,g
